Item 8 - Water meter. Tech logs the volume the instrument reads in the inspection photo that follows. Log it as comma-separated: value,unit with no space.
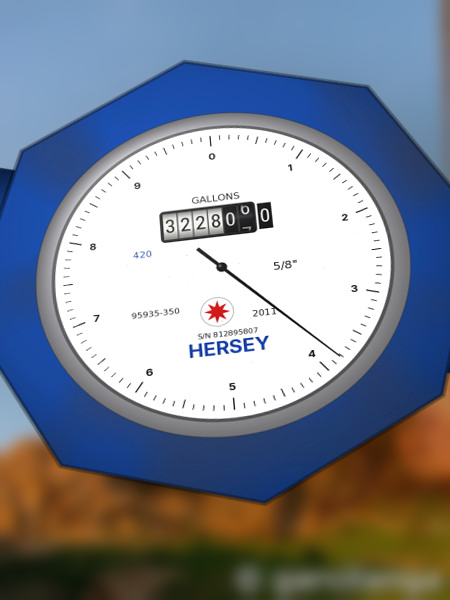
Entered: 3228063.8,gal
